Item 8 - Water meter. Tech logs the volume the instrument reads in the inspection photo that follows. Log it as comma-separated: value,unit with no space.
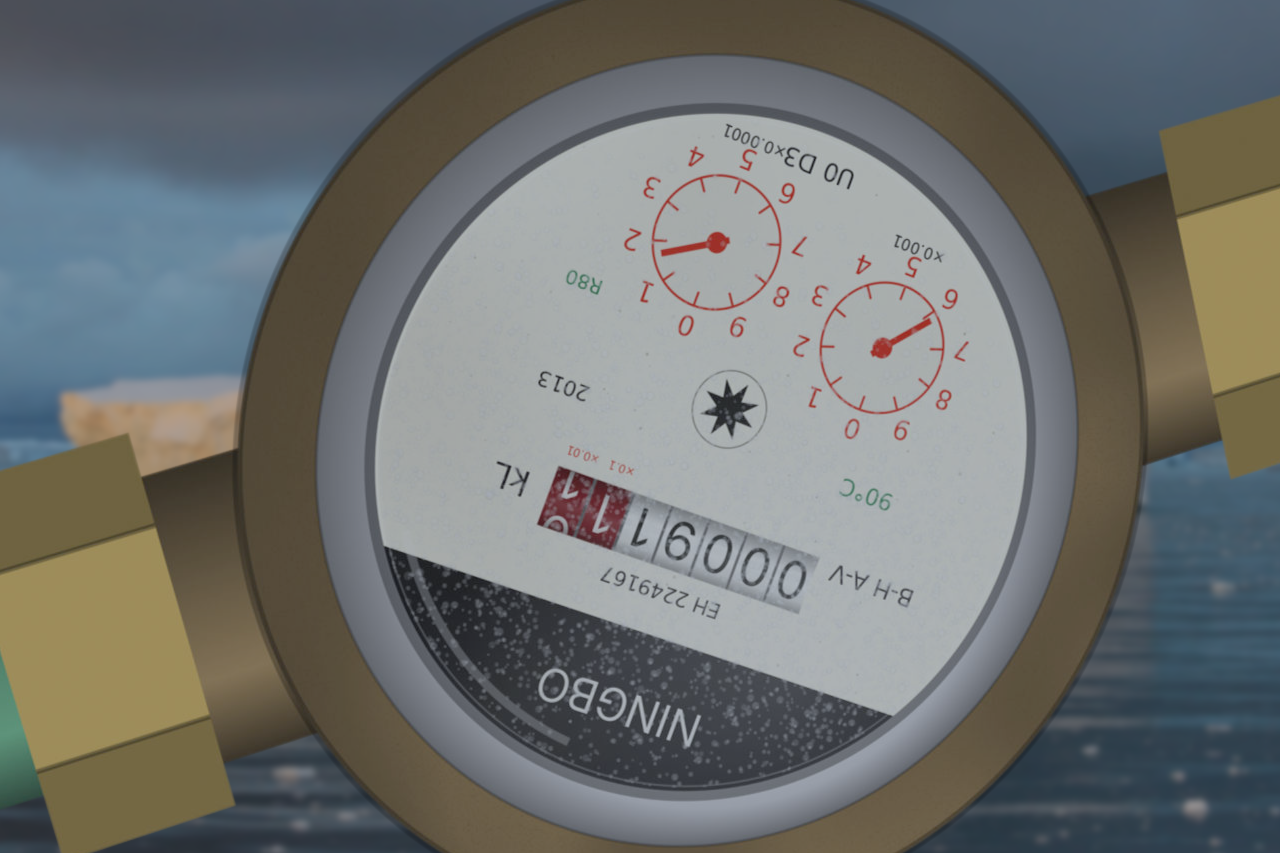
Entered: 91.1061,kL
